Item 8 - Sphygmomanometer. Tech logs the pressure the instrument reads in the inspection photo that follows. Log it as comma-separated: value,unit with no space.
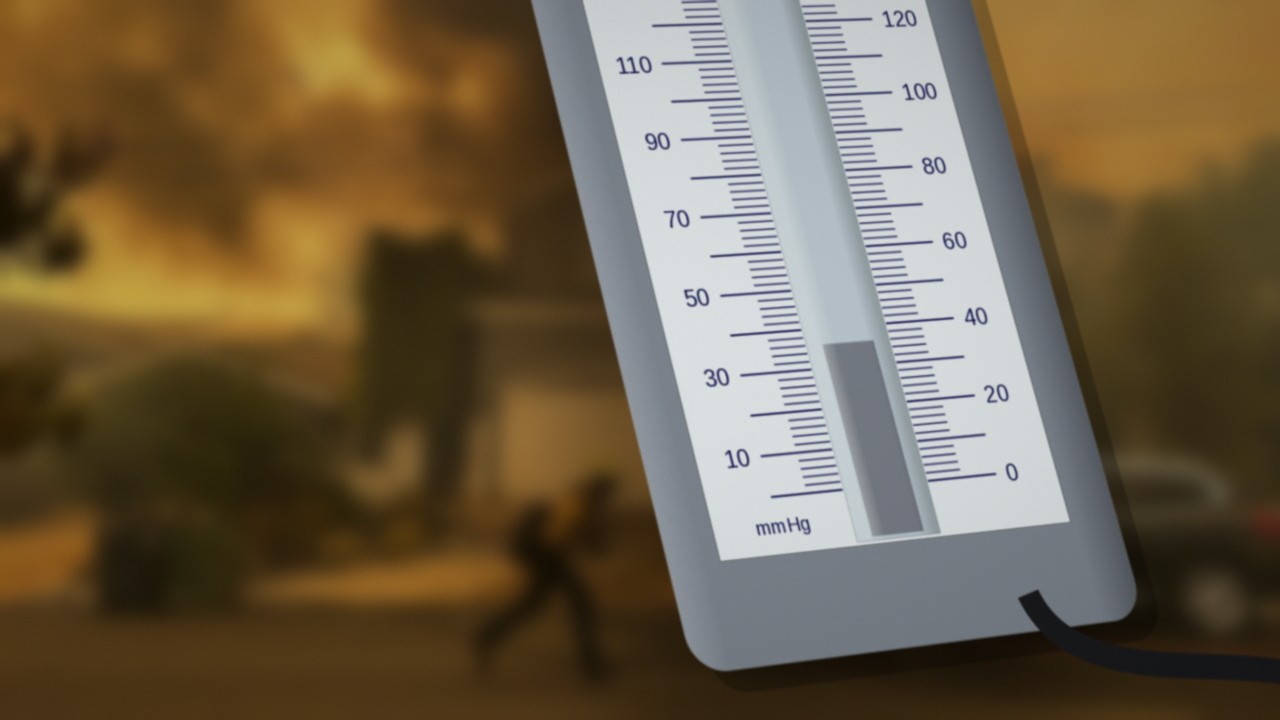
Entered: 36,mmHg
